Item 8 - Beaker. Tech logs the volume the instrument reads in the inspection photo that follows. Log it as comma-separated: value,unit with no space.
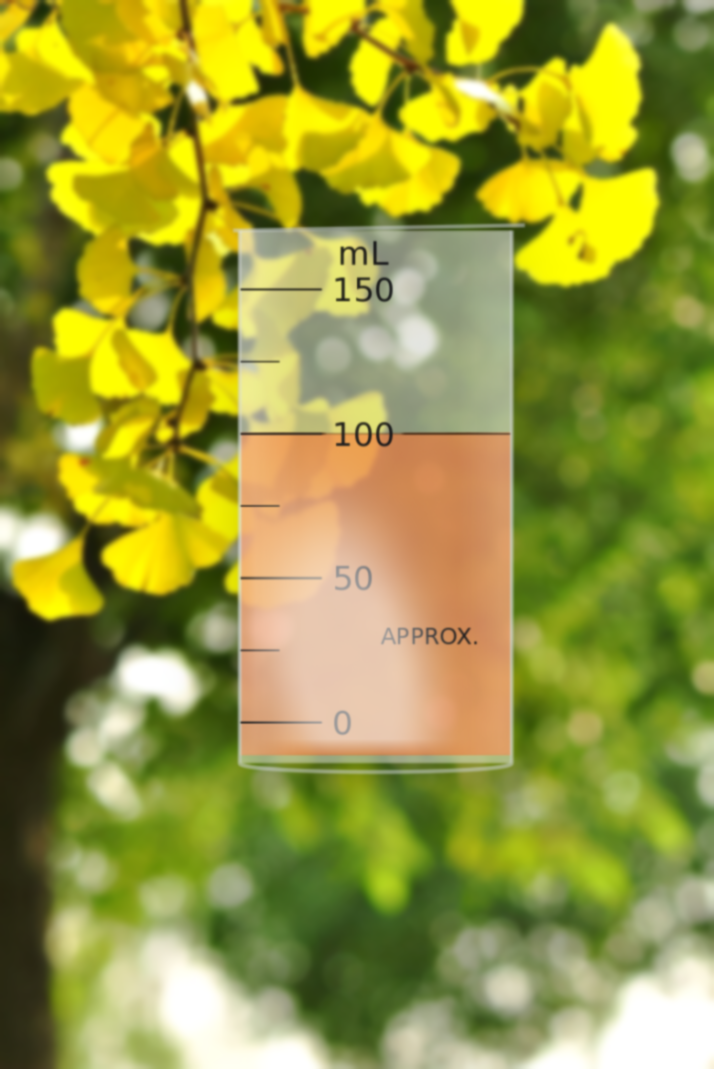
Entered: 100,mL
